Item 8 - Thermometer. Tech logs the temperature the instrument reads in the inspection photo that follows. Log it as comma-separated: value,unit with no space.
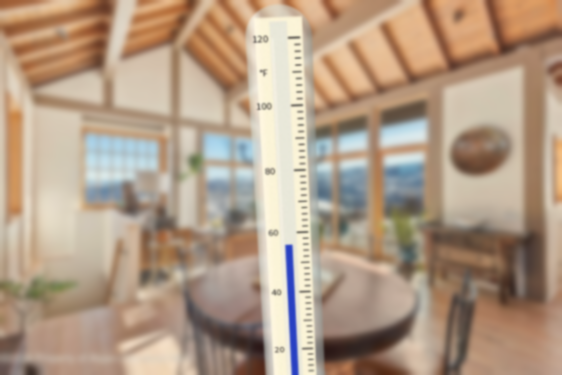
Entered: 56,°F
